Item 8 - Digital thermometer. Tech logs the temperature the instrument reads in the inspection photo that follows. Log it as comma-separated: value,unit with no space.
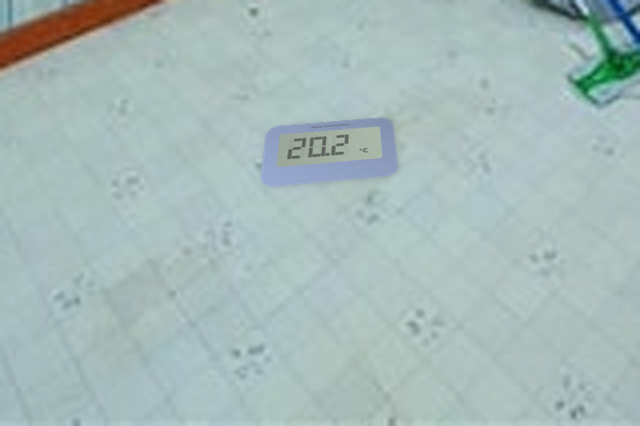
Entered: 20.2,°C
